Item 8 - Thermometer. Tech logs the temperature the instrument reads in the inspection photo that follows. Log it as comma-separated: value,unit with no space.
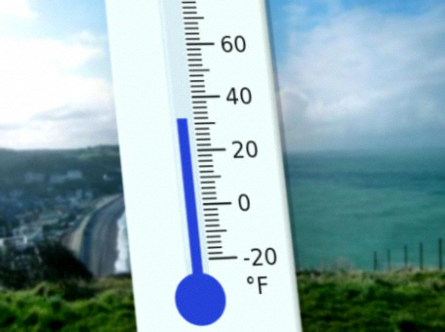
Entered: 32,°F
